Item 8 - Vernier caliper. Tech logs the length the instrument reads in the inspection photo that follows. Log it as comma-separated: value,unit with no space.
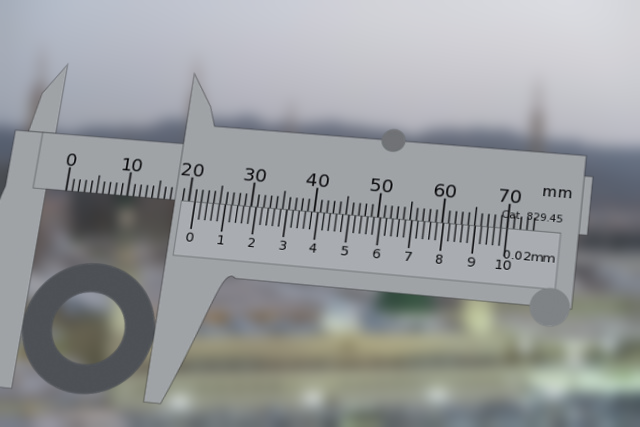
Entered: 21.0,mm
